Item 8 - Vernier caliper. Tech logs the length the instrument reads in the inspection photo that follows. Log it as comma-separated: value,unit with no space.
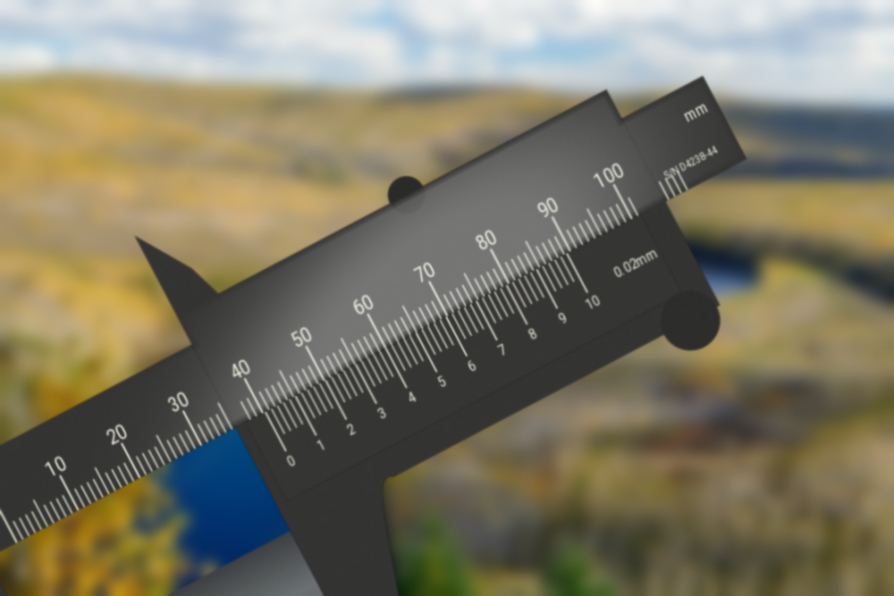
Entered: 40.4,mm
